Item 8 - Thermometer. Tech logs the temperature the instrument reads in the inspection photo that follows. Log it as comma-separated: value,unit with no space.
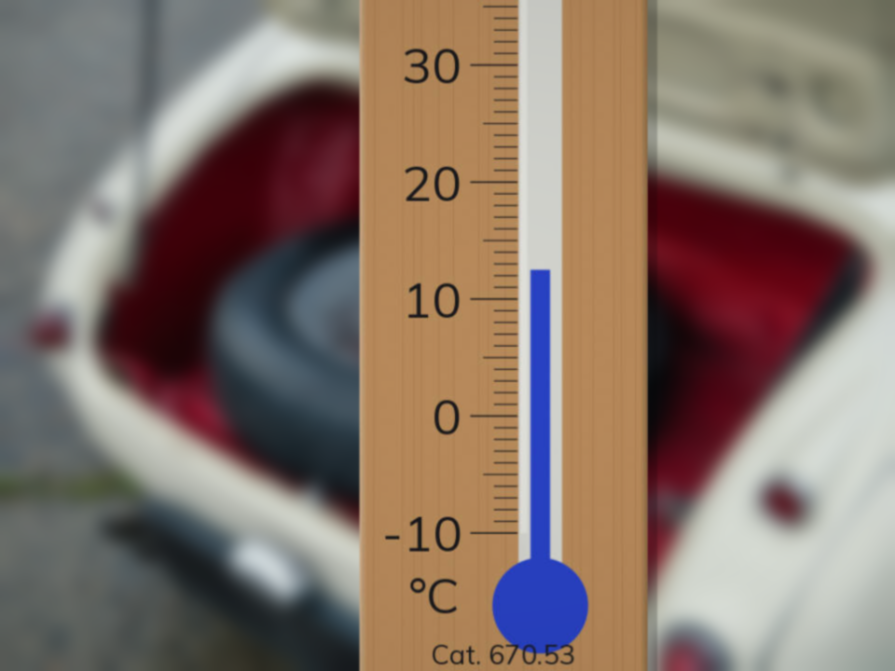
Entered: 12.5,°C
